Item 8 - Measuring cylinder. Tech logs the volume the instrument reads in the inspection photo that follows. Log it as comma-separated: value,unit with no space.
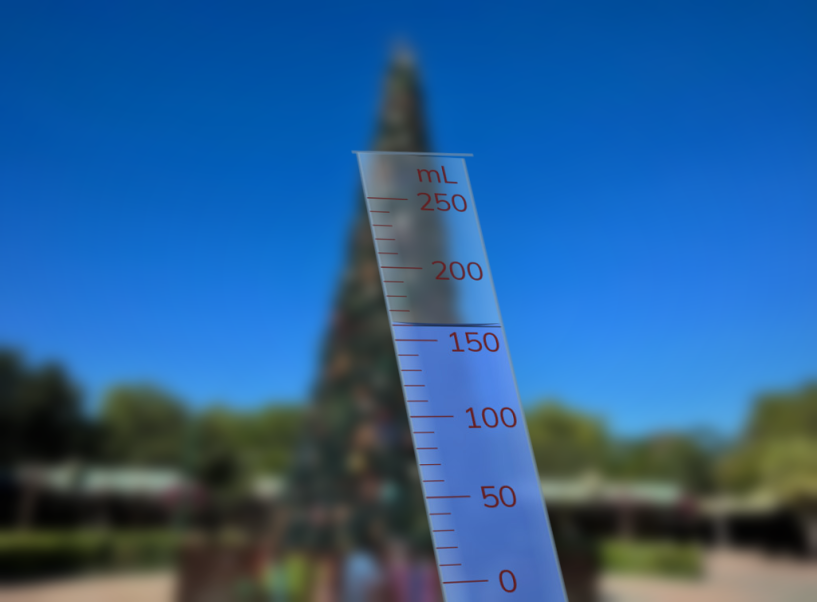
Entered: 160,mL
